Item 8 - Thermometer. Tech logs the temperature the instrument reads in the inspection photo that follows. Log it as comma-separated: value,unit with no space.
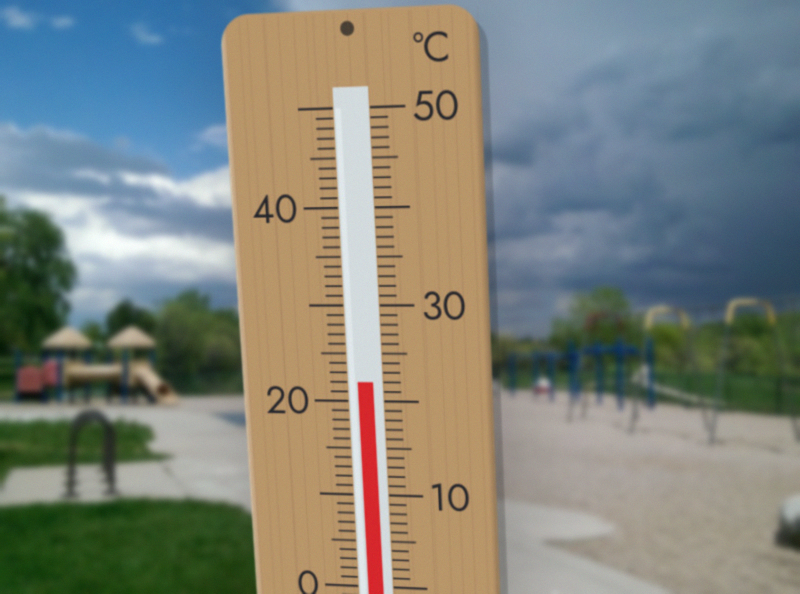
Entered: 22,°C
